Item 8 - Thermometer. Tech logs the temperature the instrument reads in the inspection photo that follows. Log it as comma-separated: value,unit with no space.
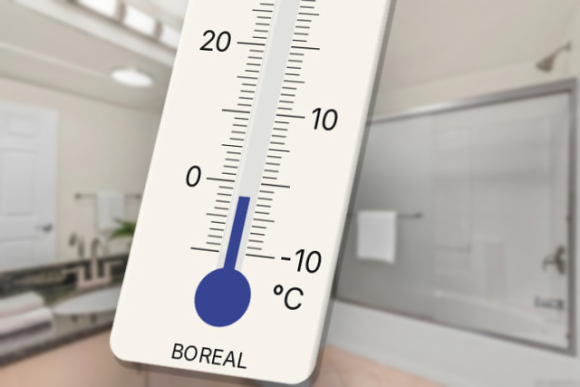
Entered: -2,°C
